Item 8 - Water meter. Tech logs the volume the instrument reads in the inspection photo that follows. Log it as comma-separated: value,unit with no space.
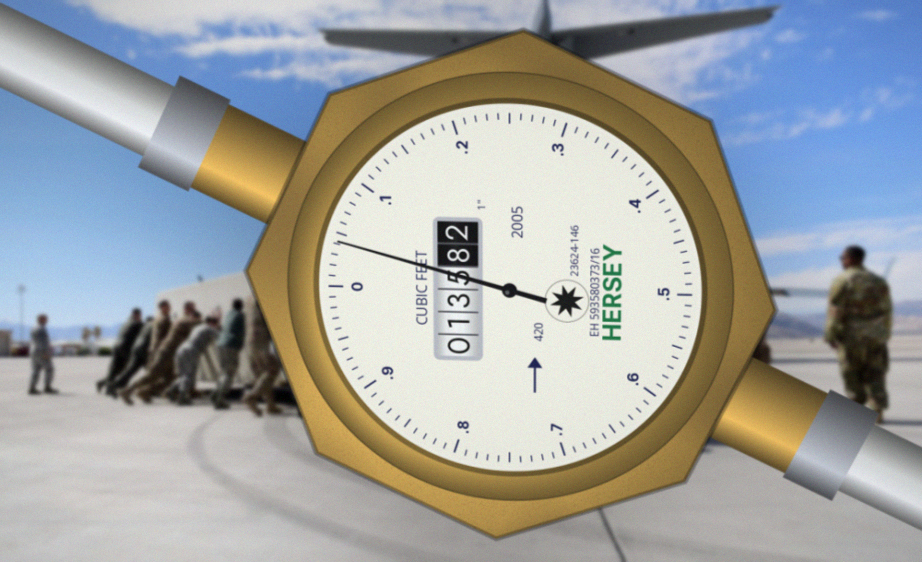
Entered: 13582.04,ft³
